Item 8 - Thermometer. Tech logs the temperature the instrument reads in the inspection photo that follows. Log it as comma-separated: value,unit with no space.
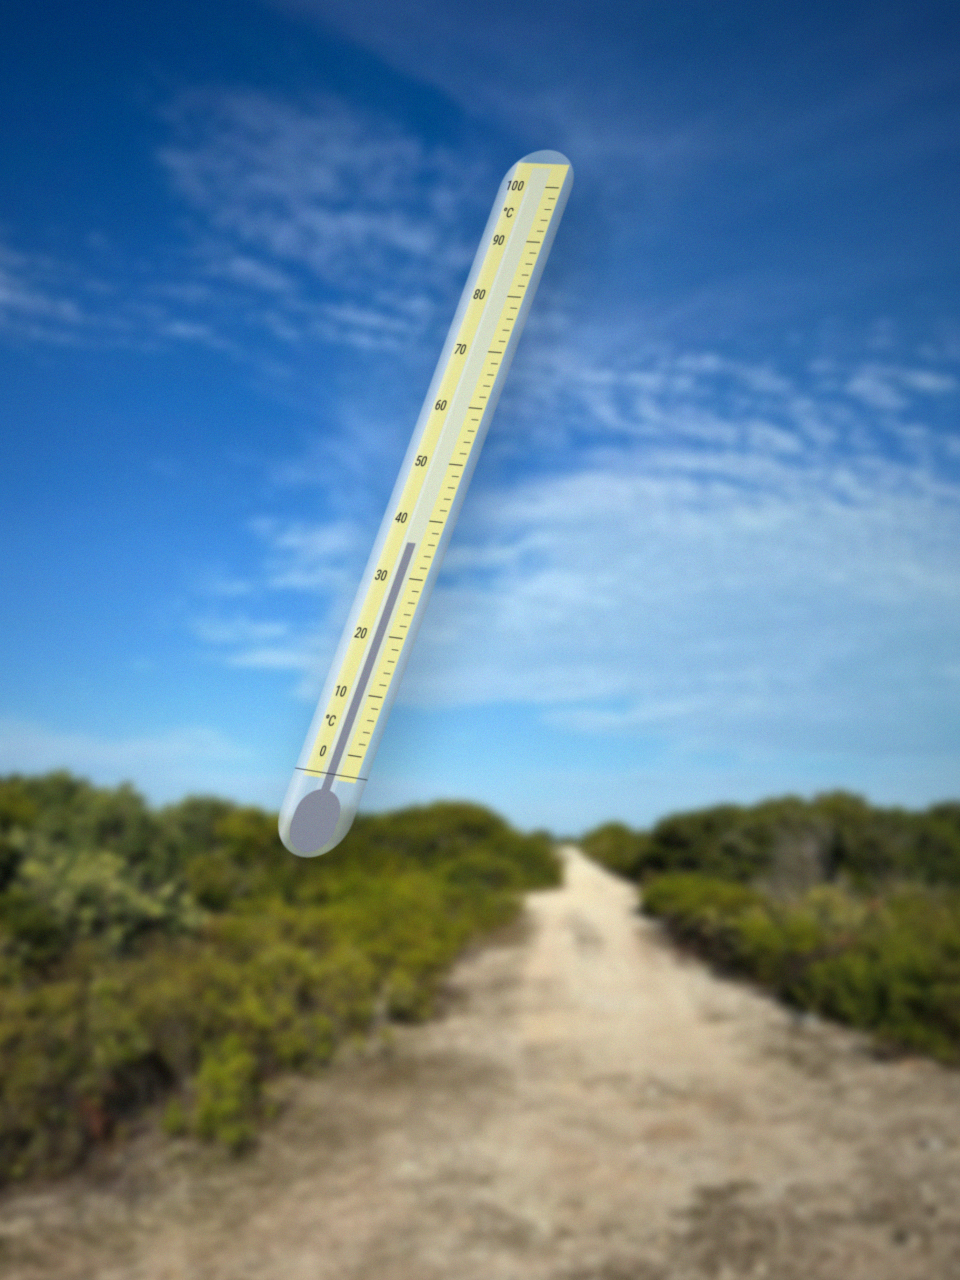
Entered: 36,°C
